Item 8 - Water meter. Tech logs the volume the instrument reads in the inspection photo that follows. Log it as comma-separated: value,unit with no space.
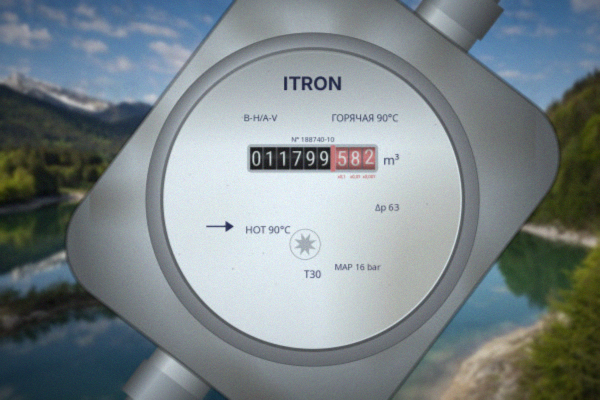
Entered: 11799.582,m³
